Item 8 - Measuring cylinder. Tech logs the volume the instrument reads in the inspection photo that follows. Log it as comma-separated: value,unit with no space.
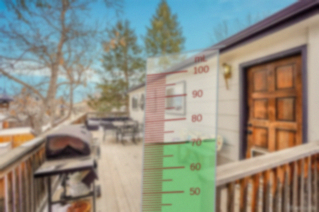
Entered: 70,mL
